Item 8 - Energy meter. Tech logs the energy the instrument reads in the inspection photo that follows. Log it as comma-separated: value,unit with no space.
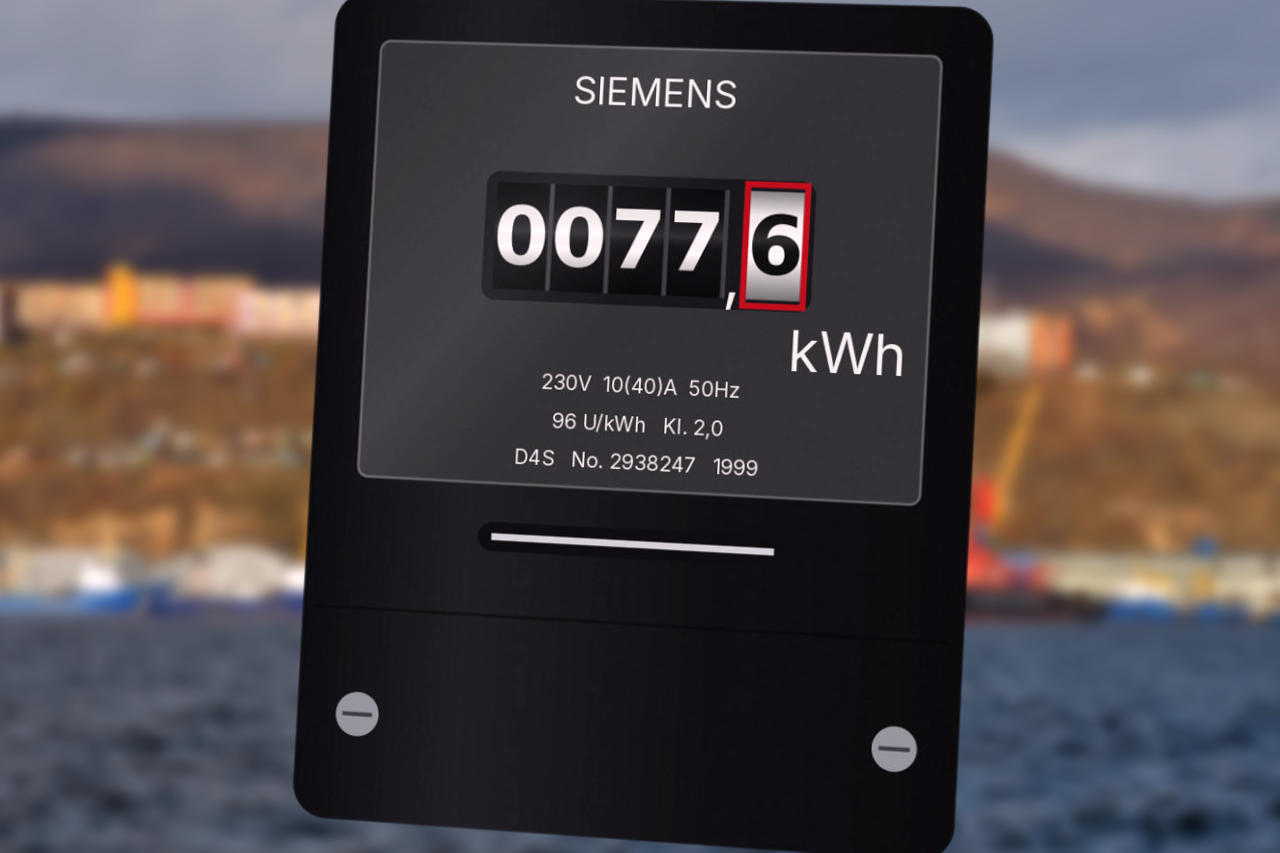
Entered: 77.6,kWh
